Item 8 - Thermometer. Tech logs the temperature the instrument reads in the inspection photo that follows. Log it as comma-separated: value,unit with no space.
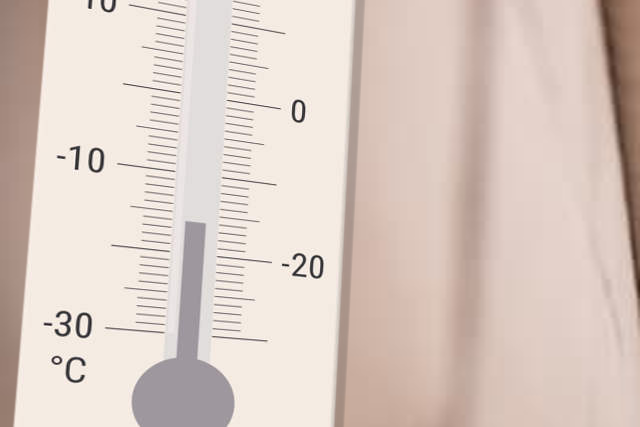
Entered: -16,°C
